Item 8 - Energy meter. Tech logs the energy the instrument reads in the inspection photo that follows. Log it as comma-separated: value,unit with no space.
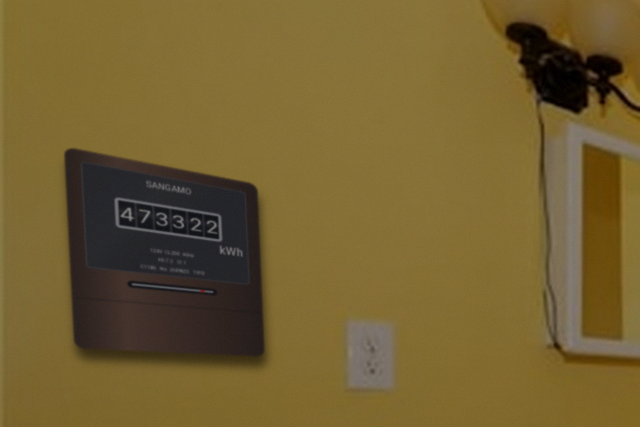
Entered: 473322,kWh
